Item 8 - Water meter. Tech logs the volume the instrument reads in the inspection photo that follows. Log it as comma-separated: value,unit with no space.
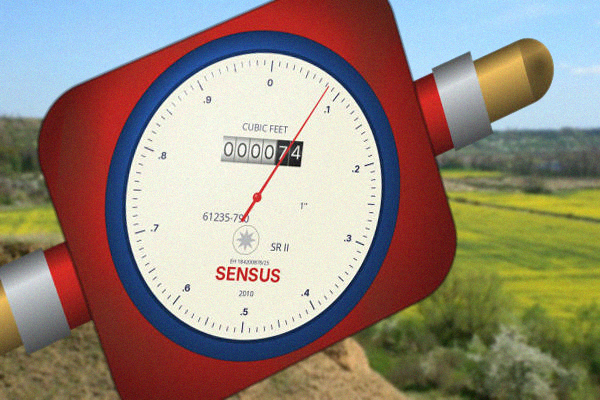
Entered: 74.08,ft³
